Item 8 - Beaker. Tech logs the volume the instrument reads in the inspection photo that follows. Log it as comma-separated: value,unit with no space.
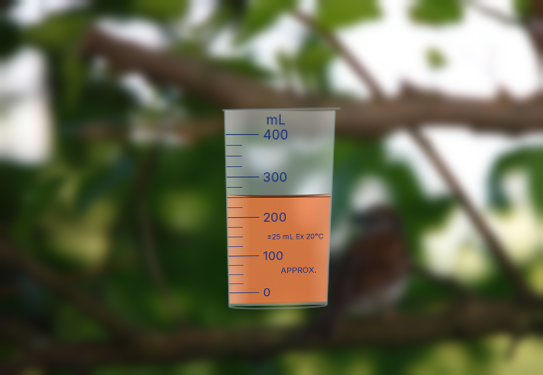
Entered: 250,mL
